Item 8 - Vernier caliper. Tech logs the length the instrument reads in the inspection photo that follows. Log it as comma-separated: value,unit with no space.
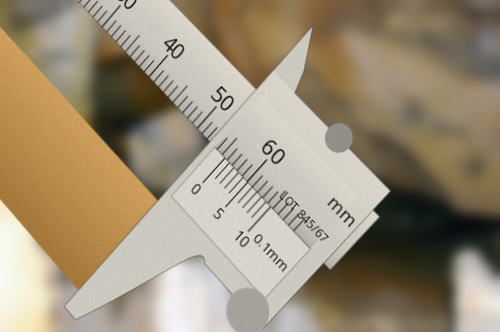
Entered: 55.6,mm
